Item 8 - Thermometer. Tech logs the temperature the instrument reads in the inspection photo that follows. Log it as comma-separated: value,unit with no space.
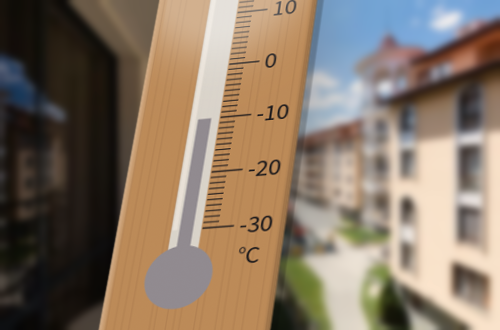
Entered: -10,°C
